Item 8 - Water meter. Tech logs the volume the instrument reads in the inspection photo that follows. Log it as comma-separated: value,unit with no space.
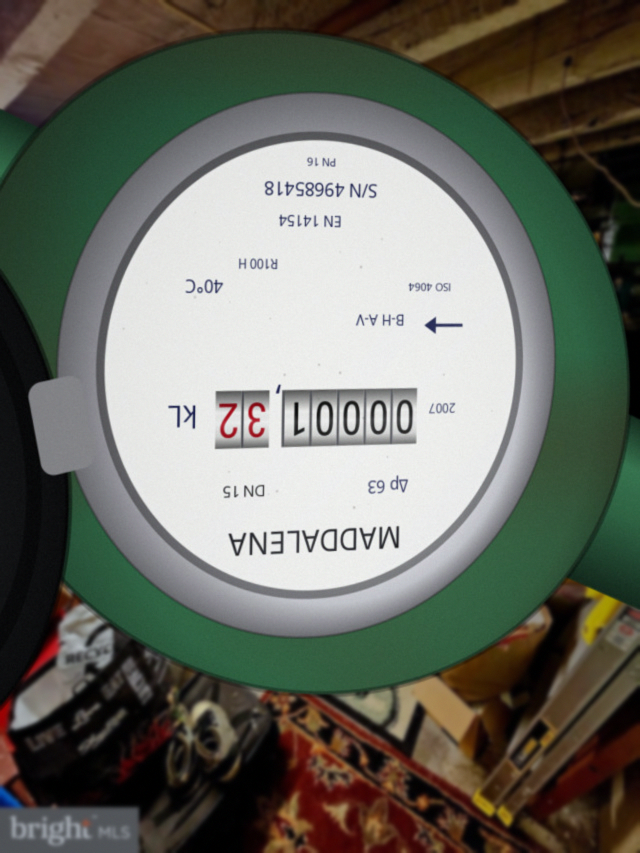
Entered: 1.32,kL
